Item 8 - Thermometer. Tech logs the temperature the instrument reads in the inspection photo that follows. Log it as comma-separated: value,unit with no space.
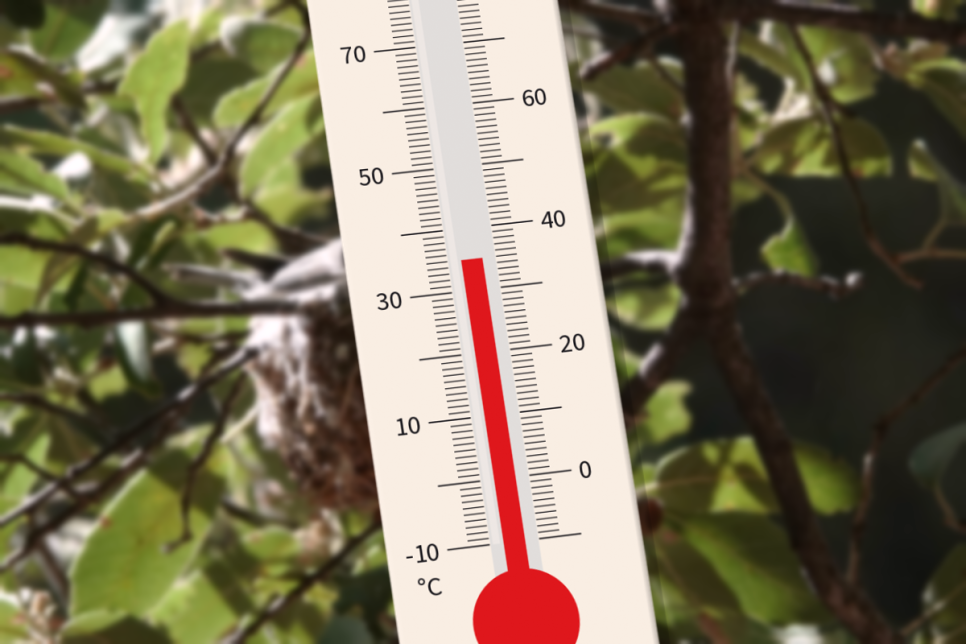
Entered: 35,°C
